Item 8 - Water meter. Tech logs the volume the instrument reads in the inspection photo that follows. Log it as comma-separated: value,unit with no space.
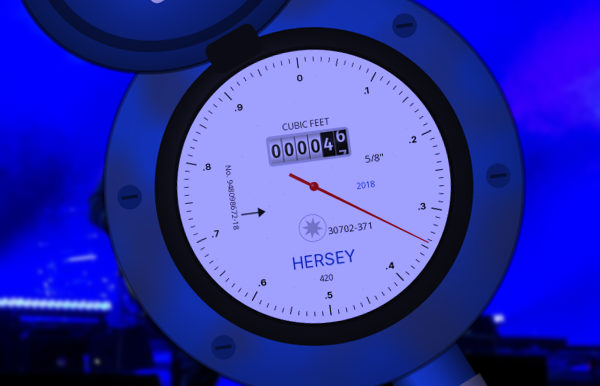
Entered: 46.34,ft³
